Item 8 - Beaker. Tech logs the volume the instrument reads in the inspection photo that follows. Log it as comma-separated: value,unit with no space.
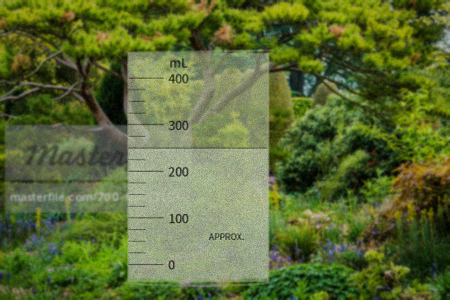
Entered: 250,mL
